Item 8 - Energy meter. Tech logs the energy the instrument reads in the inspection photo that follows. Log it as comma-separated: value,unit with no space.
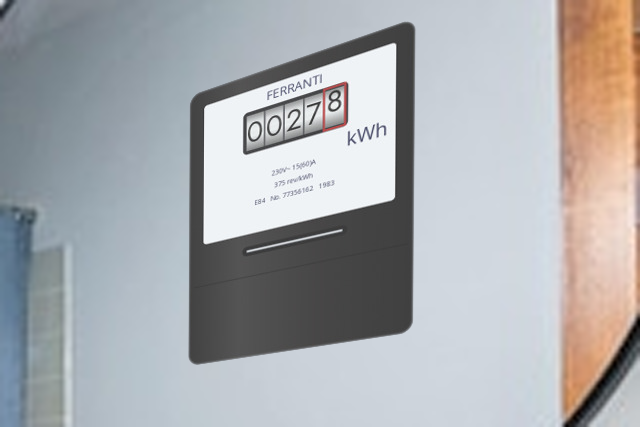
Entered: 27.8,kWh
